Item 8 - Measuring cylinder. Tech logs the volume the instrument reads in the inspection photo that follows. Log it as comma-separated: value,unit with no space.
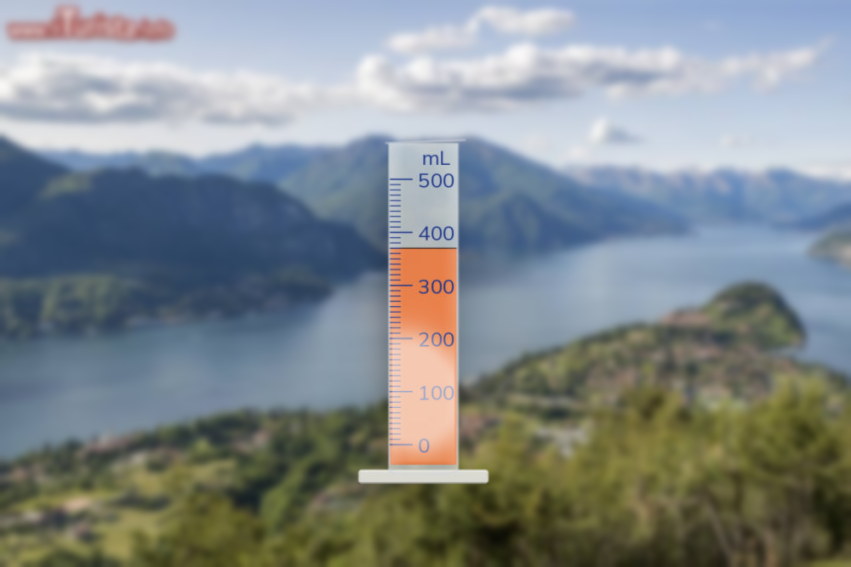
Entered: 370,mL
